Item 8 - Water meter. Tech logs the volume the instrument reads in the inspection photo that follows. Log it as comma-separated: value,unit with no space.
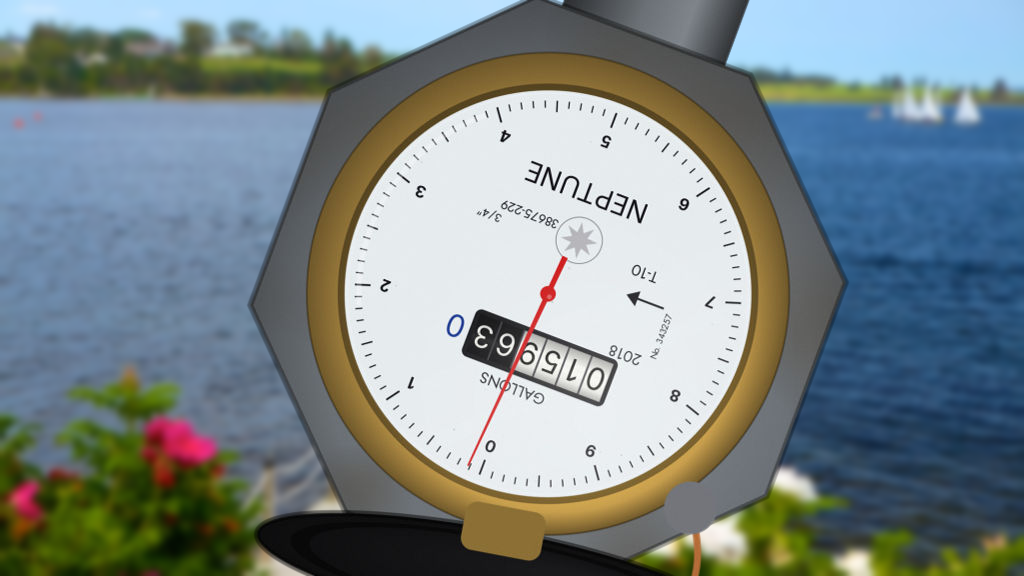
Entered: 159630.1,gal
